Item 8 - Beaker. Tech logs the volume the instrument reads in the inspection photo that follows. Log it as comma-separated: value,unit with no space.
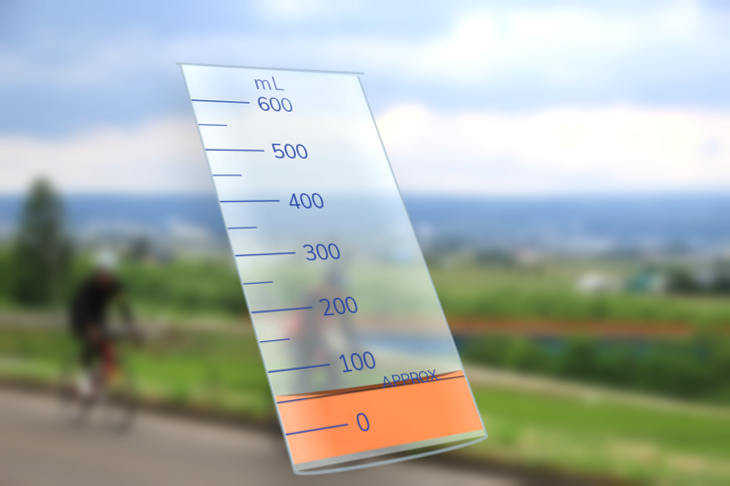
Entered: 50,mL
